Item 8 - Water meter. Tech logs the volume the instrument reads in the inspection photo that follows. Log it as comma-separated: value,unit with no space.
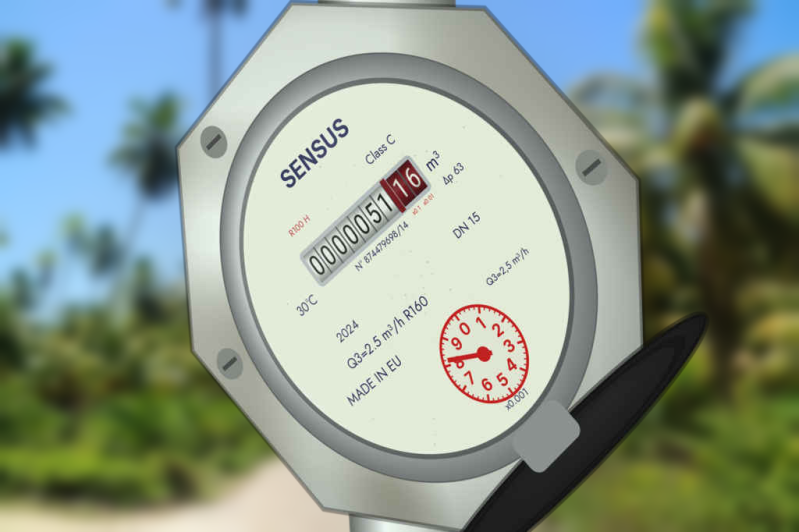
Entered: 51.168,m³
